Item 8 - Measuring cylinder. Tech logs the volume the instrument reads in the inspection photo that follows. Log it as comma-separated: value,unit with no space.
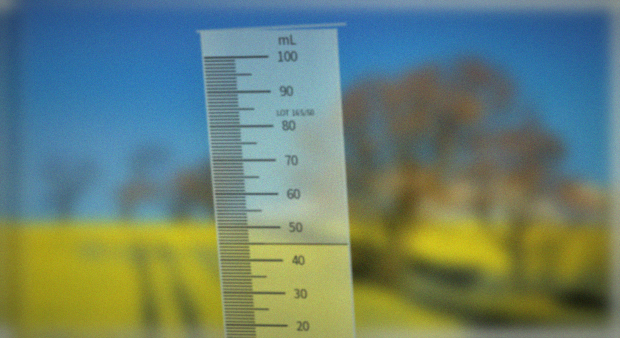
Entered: 45,mL
